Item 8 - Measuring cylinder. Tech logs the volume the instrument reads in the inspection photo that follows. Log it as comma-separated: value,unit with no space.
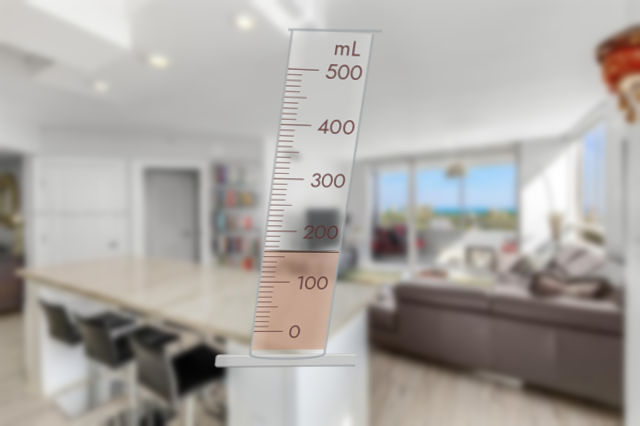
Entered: 160,mL
